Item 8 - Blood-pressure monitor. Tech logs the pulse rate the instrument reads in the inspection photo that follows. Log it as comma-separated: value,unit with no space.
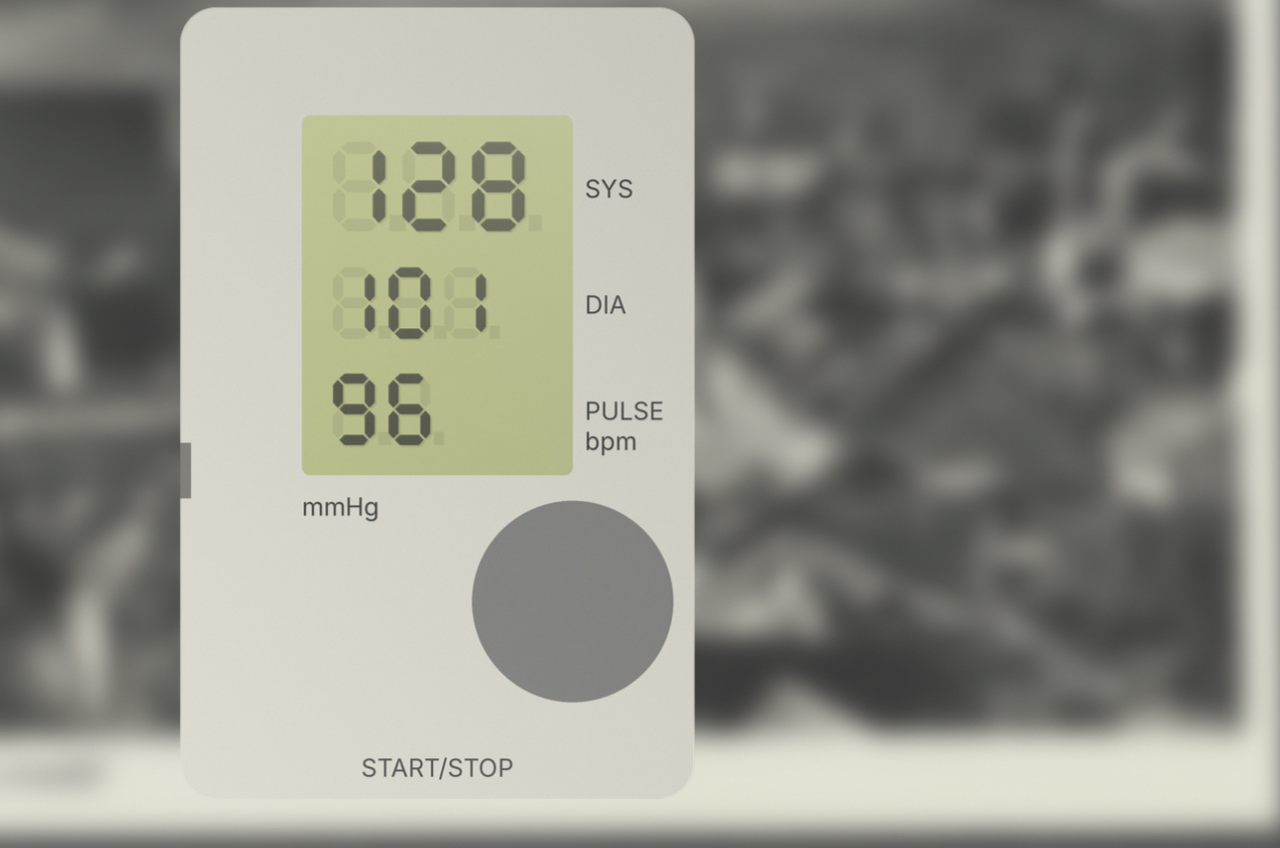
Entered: 96,bpm
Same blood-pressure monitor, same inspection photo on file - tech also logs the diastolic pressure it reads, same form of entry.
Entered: 101,mmHg
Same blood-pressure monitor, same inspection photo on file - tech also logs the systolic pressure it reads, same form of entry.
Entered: 128,mmHg
